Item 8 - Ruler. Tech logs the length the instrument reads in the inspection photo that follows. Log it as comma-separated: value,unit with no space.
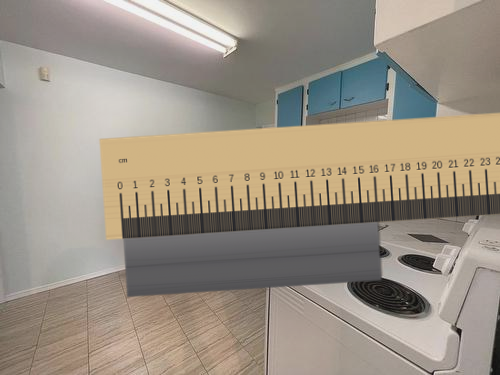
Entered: 16,cm
